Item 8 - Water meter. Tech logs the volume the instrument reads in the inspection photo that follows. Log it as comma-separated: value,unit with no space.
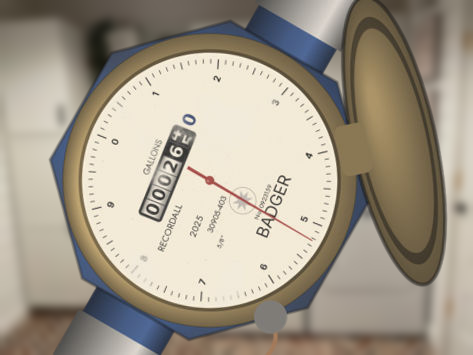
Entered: 2645.2,gal
